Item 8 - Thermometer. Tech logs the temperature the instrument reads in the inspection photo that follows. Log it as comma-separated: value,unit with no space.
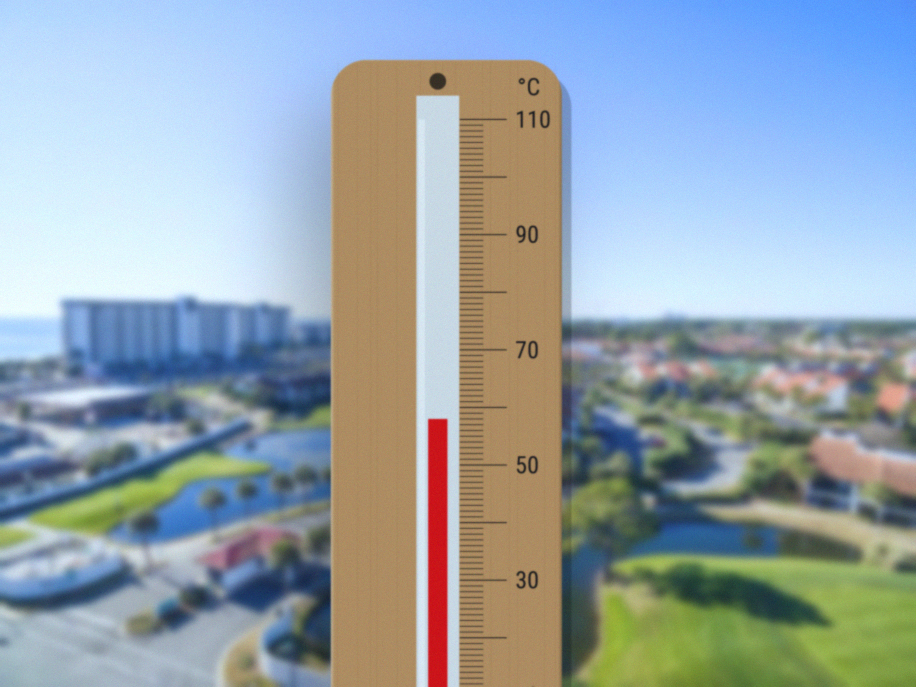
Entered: 58,°C
